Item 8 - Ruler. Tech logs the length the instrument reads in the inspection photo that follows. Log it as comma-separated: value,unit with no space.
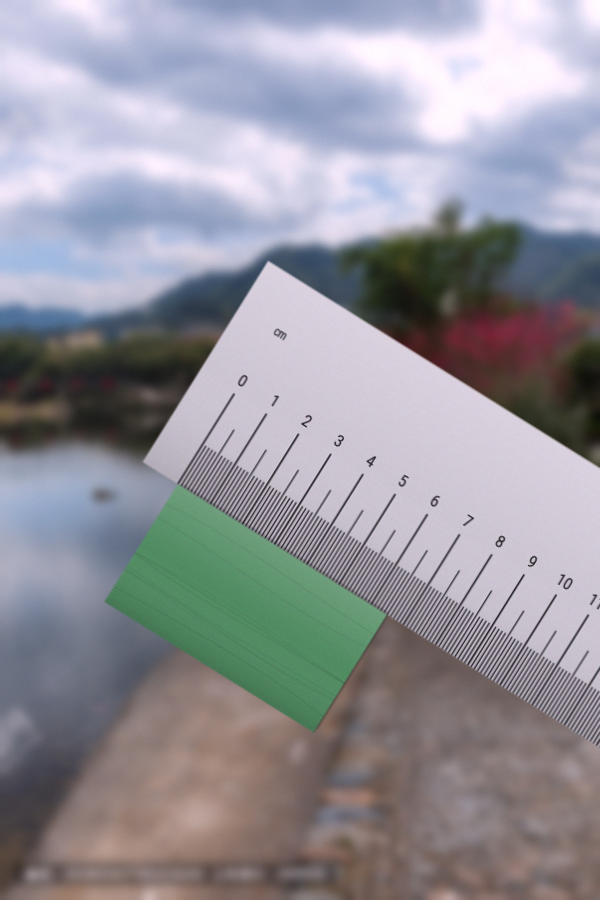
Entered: 6.5,cm
